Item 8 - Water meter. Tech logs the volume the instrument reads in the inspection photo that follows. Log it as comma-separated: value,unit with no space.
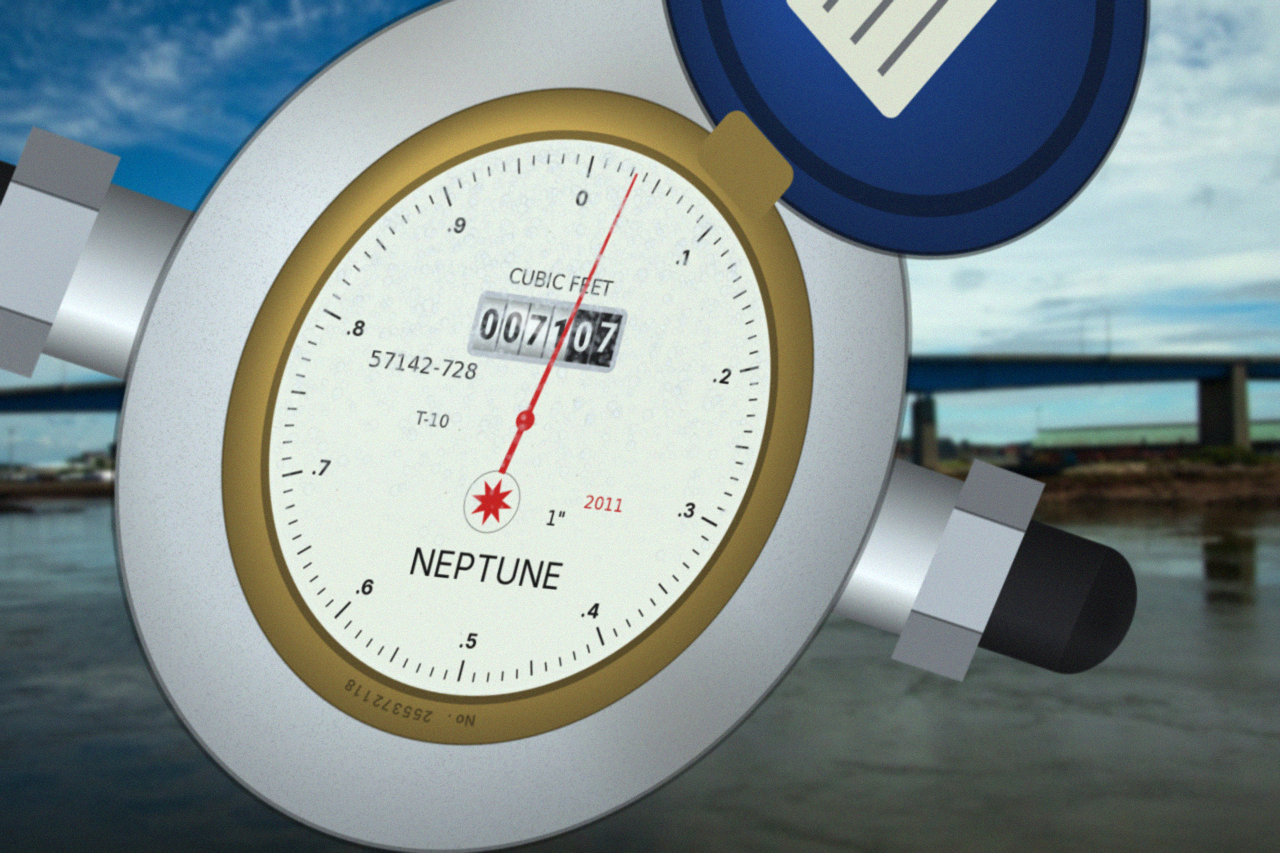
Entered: 7107.03,ft³
